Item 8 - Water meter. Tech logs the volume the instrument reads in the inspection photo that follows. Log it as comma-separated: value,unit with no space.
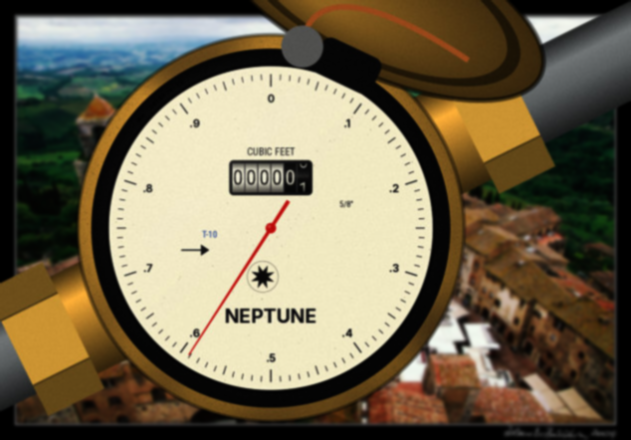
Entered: 0.59,ft³
